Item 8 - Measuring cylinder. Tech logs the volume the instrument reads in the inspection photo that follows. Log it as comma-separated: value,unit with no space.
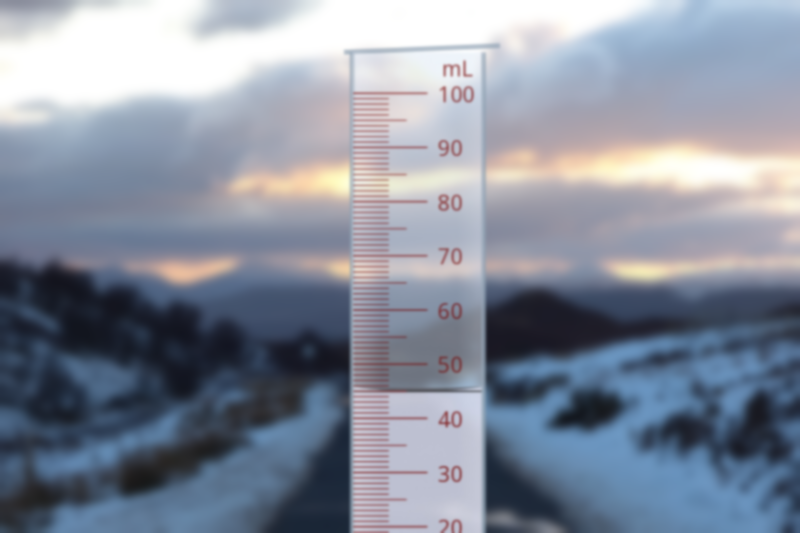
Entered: 45,mL
